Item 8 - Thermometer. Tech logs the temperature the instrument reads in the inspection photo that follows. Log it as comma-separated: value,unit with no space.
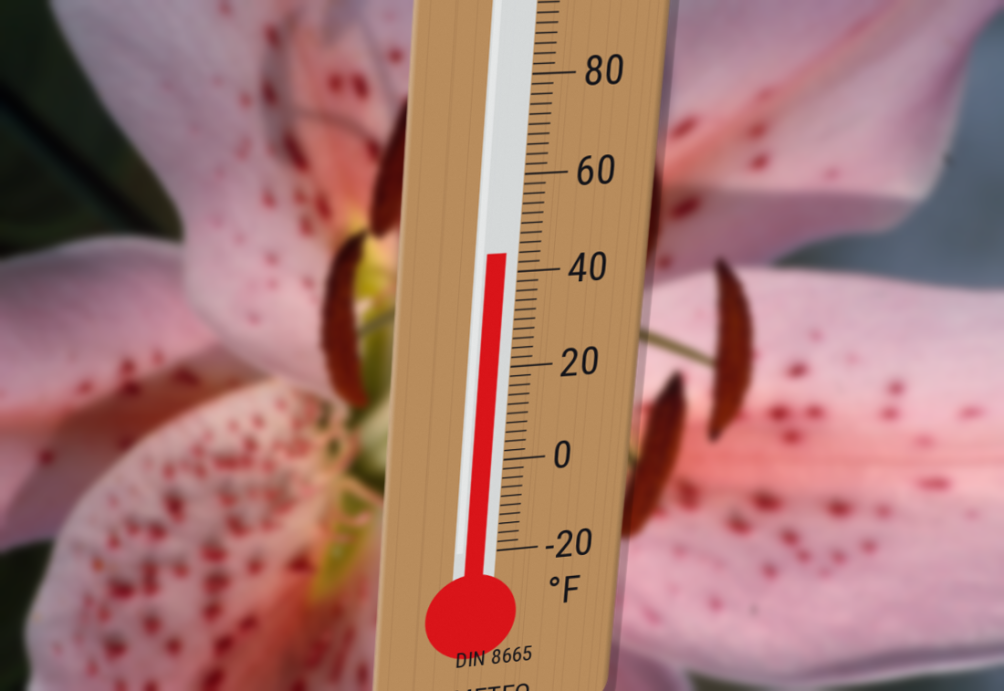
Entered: 44,°F
